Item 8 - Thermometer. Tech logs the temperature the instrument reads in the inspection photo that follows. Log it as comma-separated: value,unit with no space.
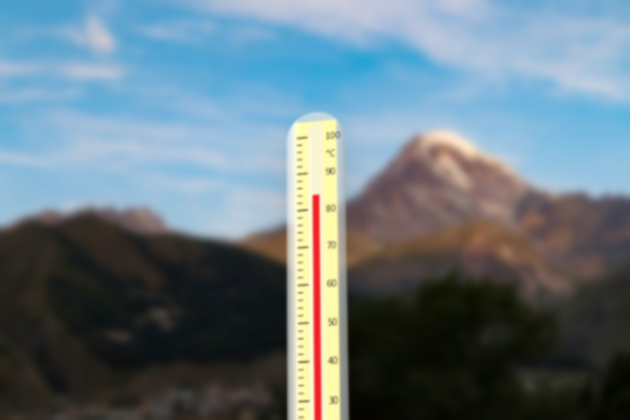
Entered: 84,°C
